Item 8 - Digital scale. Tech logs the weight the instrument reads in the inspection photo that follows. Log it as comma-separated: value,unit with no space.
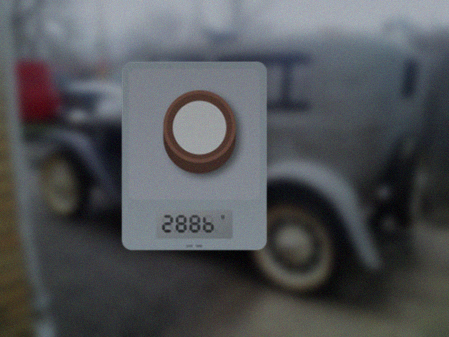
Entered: 2886,g
